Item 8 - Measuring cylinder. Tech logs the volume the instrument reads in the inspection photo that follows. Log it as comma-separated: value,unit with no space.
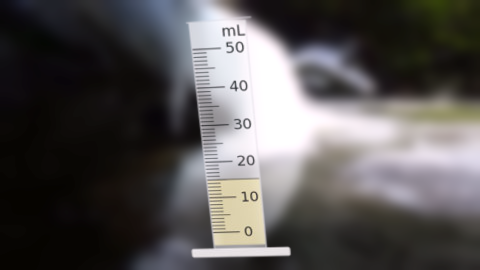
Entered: 15,mL
